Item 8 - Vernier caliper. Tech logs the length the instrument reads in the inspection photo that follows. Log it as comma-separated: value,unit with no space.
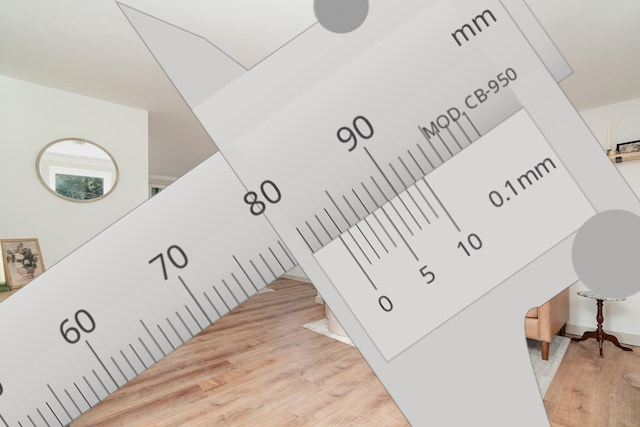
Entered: 83.7,mm
